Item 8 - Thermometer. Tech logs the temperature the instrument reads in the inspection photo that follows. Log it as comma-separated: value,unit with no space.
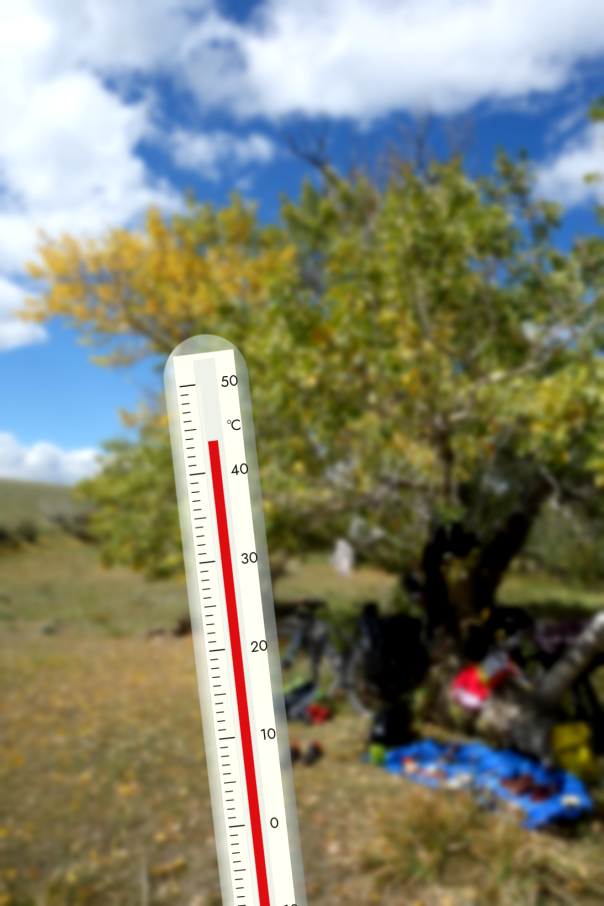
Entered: 43.5,°C
